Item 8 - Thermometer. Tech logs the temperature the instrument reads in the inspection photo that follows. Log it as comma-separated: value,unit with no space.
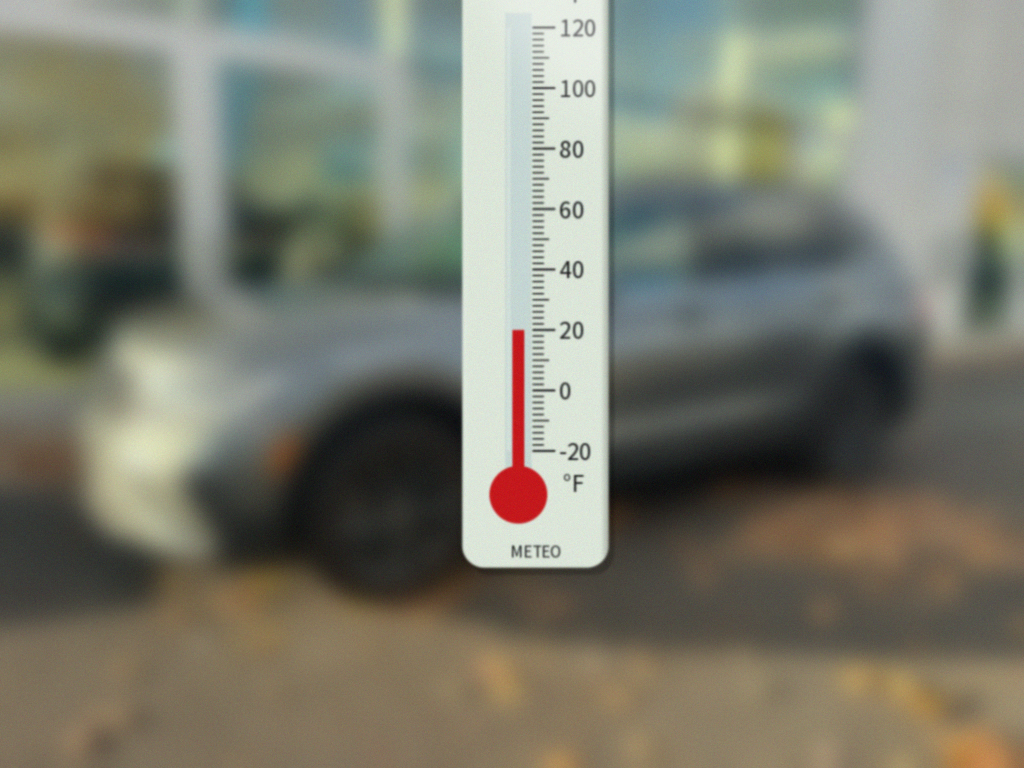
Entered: 20,°F
